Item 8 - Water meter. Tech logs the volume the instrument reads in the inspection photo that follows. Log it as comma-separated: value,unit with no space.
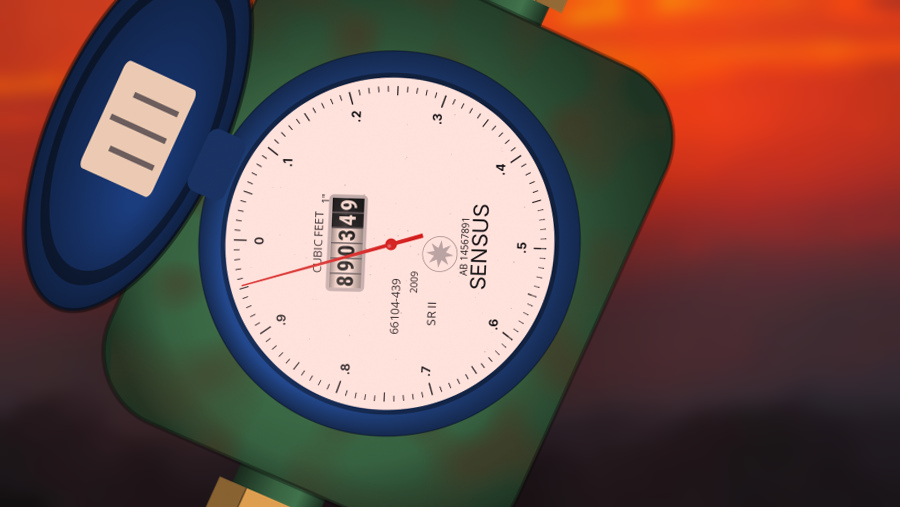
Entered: 890348.95,ft³
